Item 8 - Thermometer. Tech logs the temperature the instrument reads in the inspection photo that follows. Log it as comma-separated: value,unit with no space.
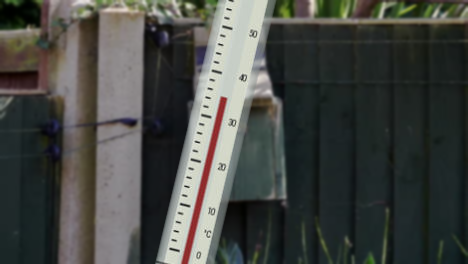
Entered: 35,°C
